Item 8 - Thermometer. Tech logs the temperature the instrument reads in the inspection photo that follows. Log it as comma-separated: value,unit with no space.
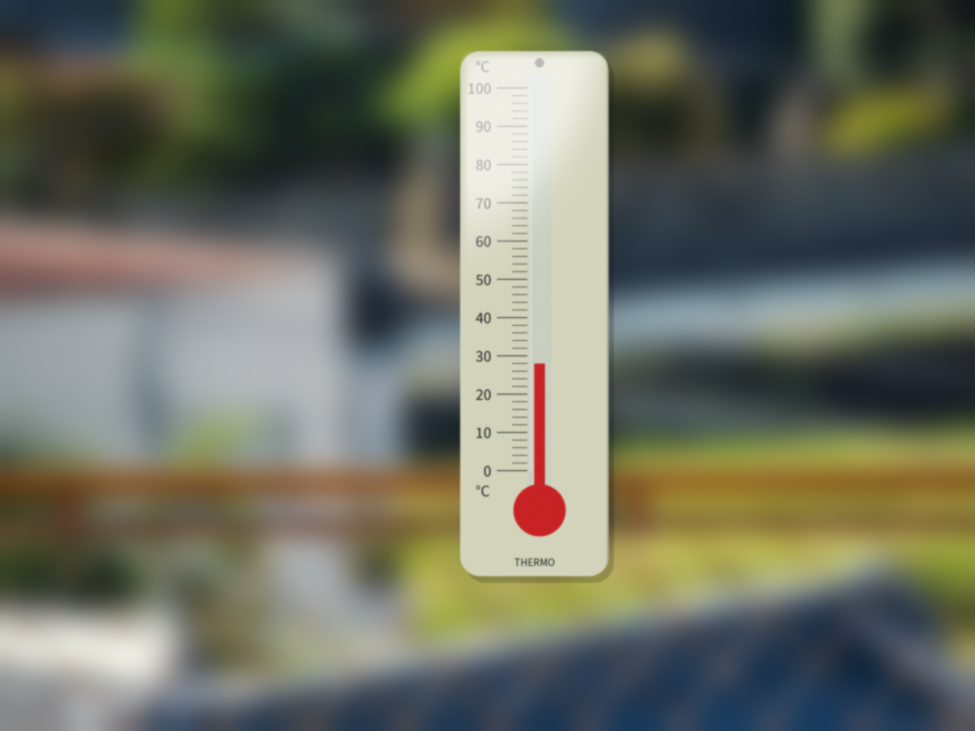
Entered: 28,°C
